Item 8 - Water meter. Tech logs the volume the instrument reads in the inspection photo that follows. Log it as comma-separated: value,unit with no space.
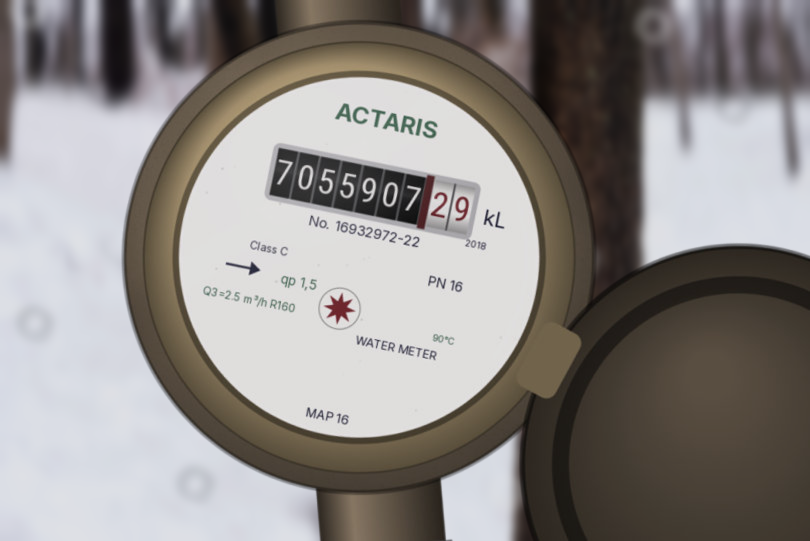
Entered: 7055907.29,kL
